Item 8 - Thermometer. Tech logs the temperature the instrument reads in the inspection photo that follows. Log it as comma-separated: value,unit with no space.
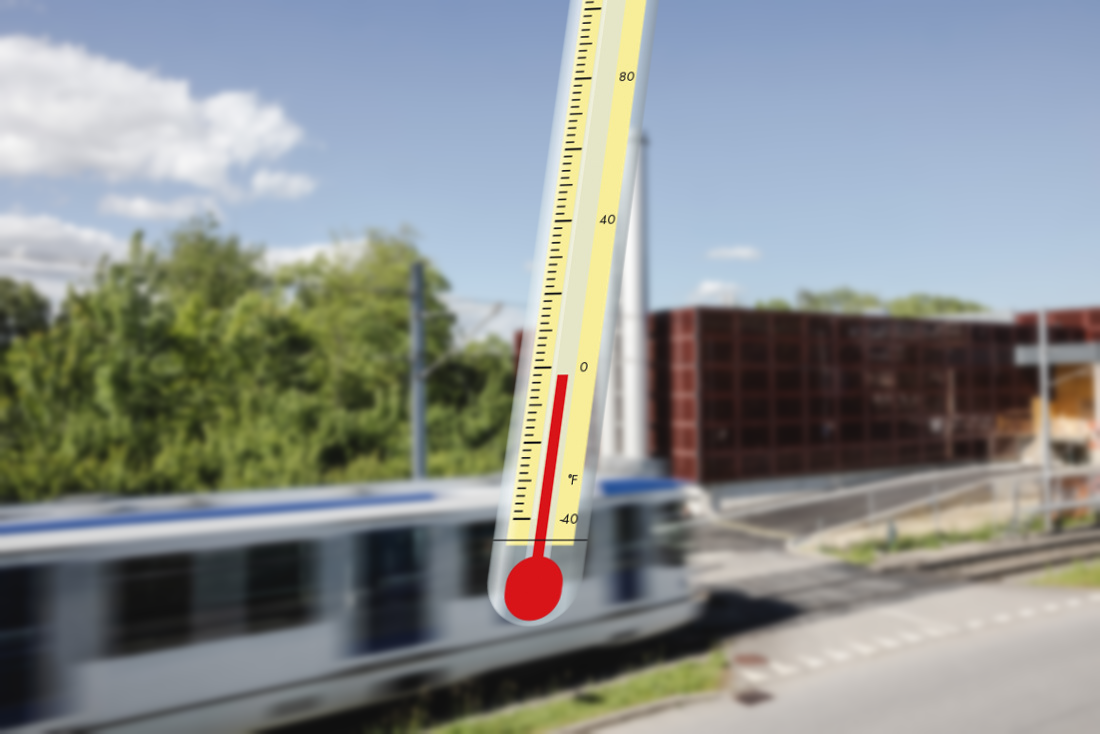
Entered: -2,°F
